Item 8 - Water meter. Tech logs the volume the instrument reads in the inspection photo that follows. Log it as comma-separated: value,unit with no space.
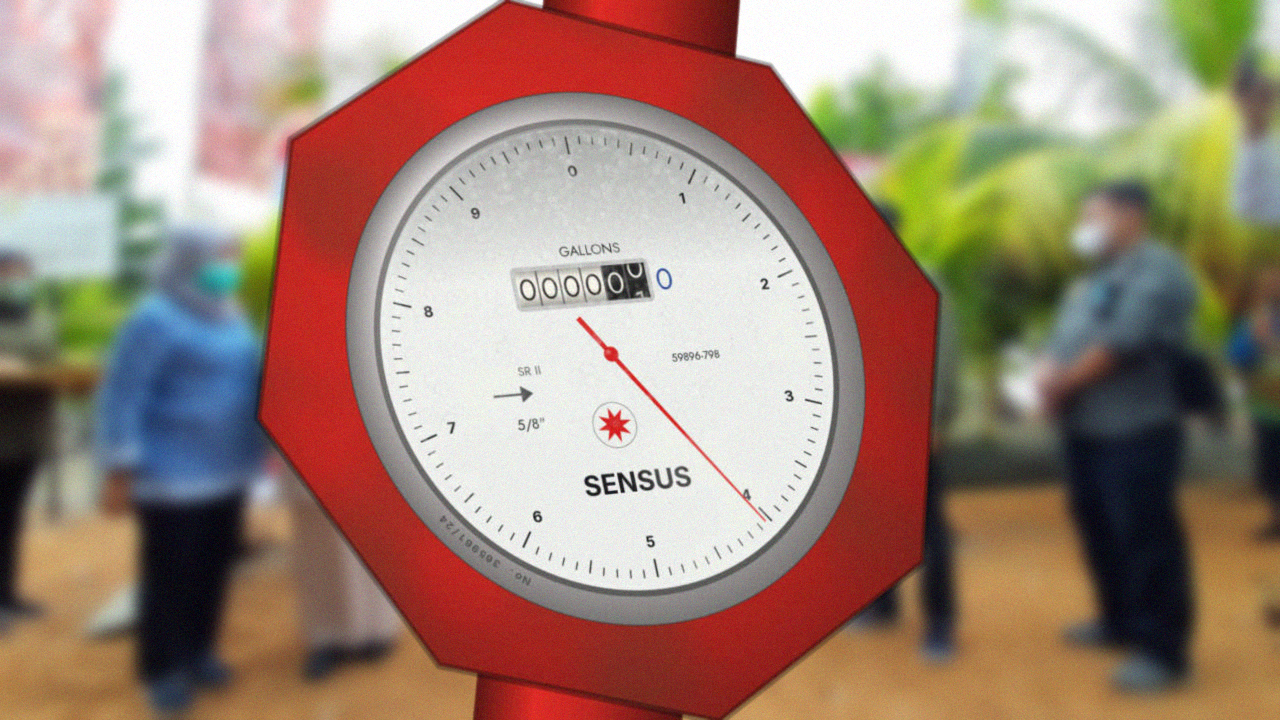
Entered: 4.0,gal
